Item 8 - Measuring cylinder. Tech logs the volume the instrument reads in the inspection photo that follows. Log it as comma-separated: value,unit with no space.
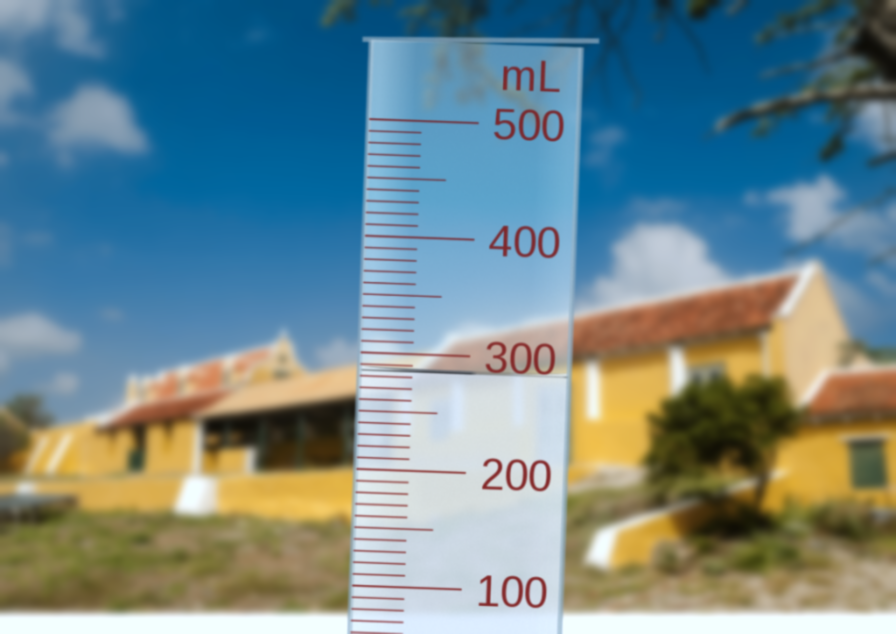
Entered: 285,mL
